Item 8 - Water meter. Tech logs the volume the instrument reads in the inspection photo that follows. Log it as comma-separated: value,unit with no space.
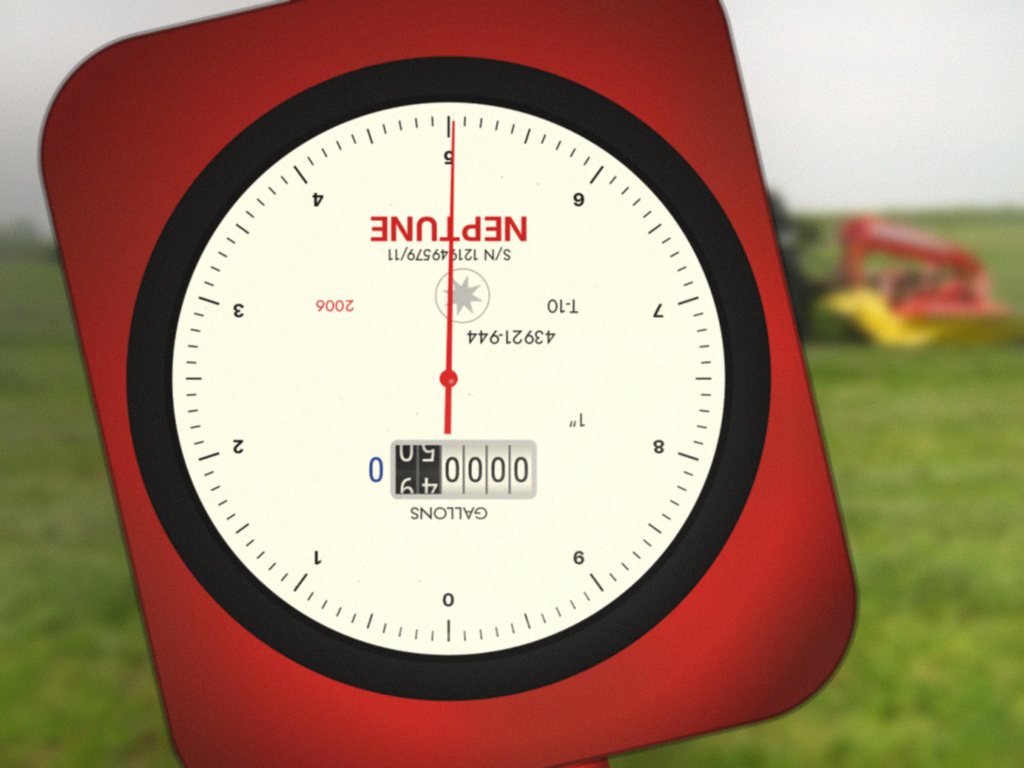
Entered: 495.0,gal
